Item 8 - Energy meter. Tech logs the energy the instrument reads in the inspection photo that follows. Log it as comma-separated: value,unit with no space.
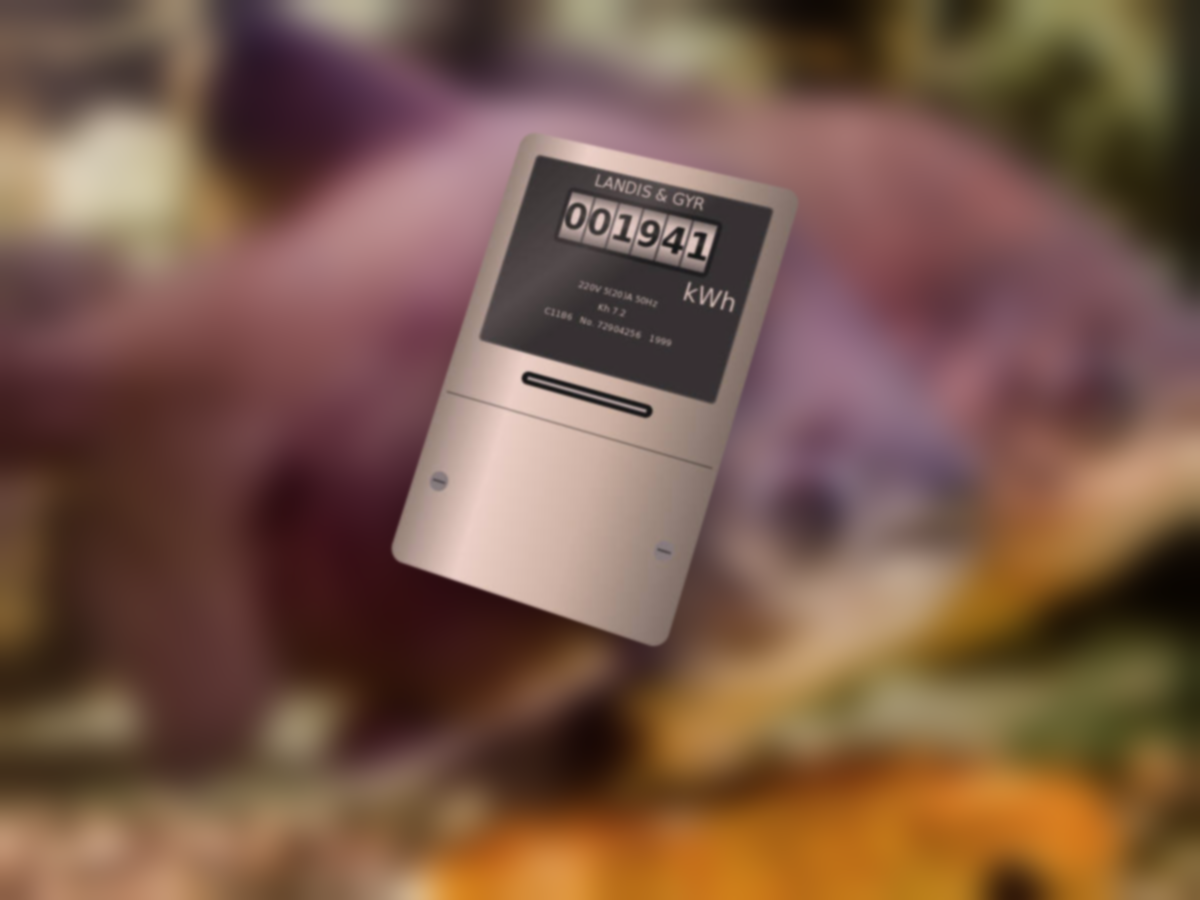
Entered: 1941,kWh
